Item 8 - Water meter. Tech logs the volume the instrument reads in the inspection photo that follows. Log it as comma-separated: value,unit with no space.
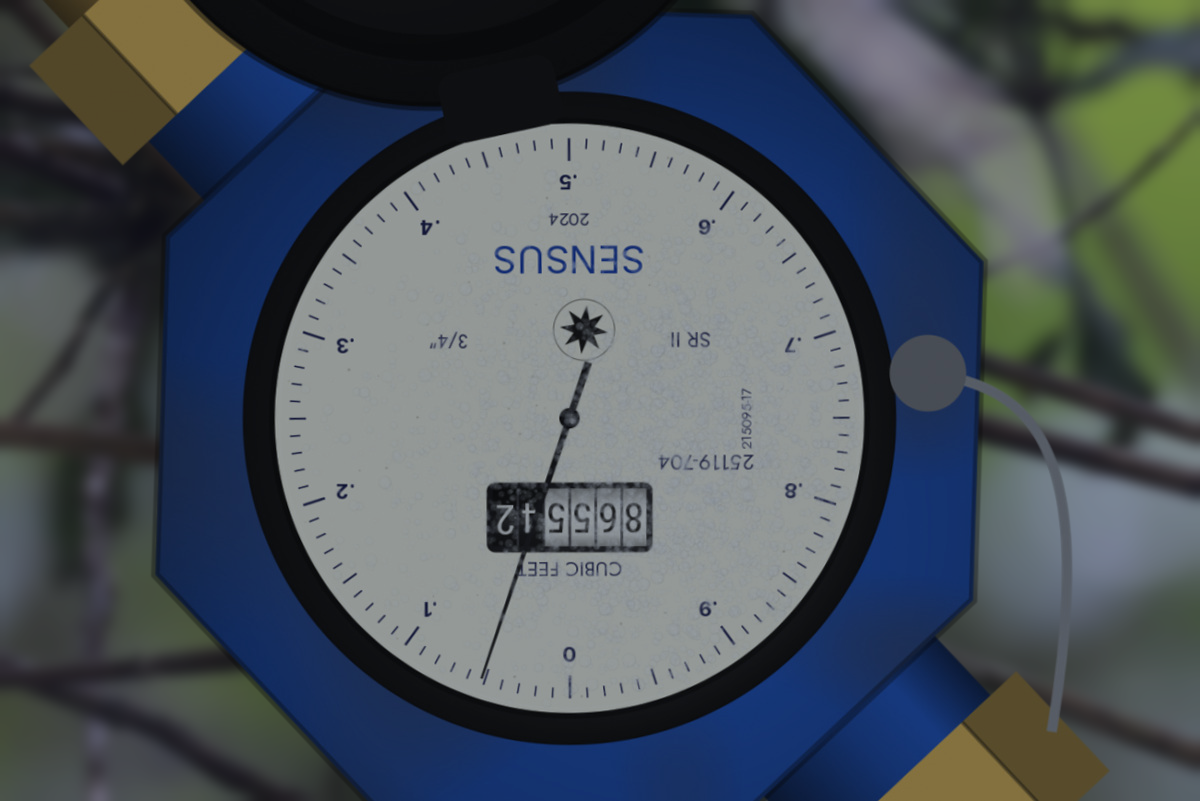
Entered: 865542.05,ft³
